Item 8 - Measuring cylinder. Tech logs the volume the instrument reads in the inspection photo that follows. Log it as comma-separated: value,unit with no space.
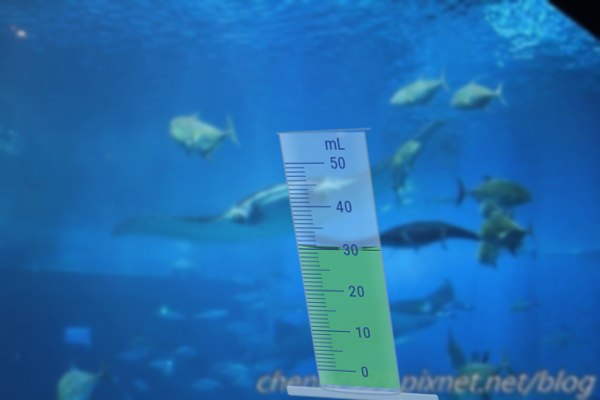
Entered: 30,mL
